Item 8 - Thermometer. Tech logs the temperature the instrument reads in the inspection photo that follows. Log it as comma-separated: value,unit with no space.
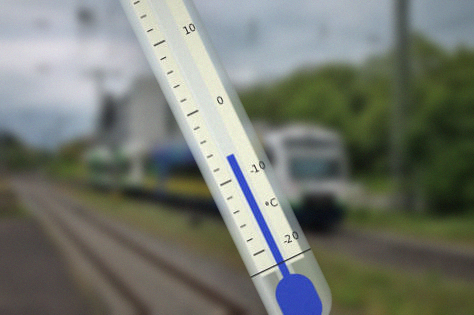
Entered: -7,°C
